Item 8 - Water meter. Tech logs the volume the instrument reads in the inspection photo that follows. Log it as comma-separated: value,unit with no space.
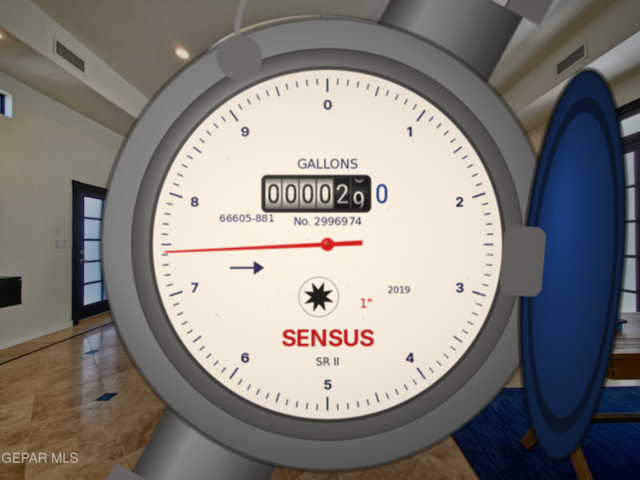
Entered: 287.4,gal
